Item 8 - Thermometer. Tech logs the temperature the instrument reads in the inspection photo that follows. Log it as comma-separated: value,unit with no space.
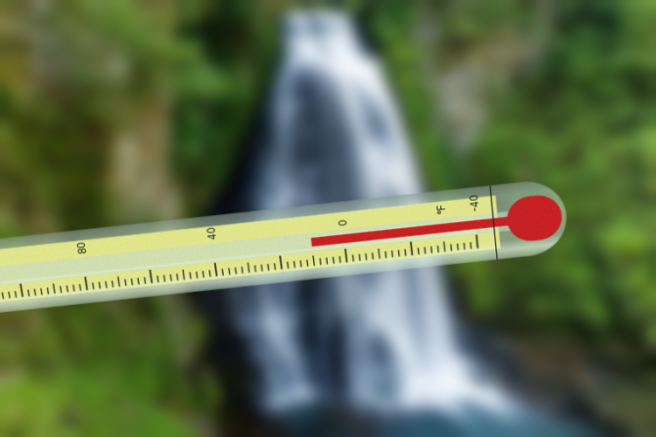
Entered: 10,°F
